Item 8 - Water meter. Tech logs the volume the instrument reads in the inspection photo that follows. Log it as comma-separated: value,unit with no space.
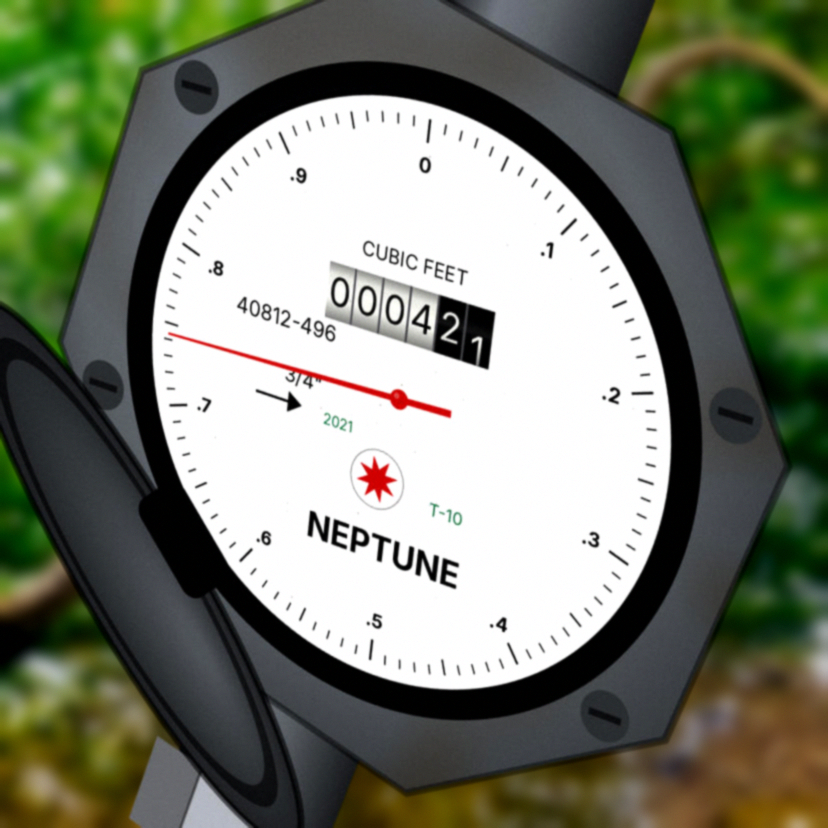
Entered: 420.74,ft³
